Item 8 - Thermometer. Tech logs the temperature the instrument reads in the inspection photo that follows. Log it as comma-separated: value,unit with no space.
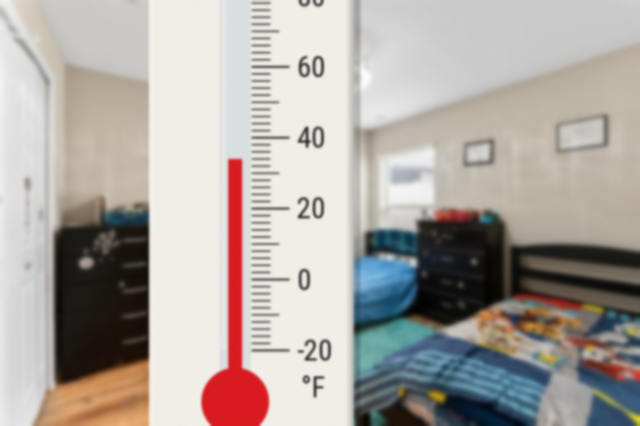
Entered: 34,°F
